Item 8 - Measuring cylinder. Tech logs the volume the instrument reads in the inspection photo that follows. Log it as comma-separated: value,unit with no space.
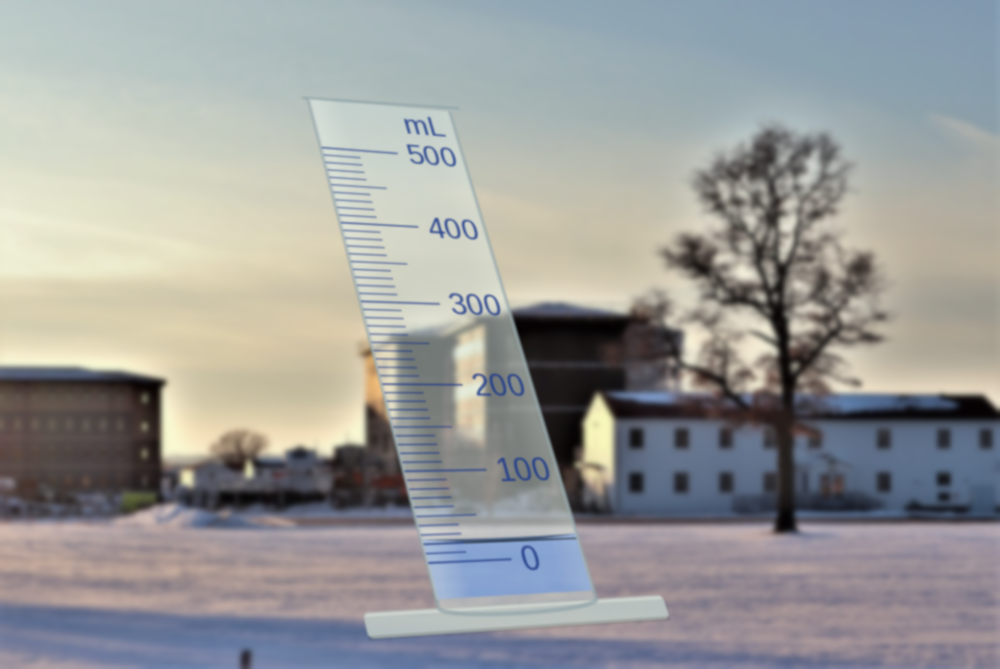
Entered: 20,mL
